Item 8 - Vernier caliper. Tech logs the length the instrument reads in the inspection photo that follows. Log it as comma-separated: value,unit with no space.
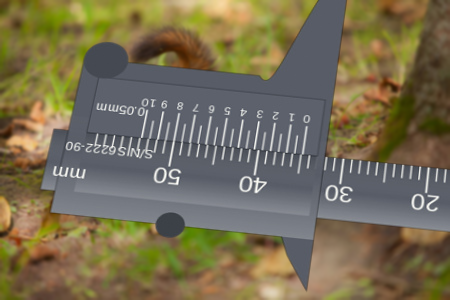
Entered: 34.8,mm
